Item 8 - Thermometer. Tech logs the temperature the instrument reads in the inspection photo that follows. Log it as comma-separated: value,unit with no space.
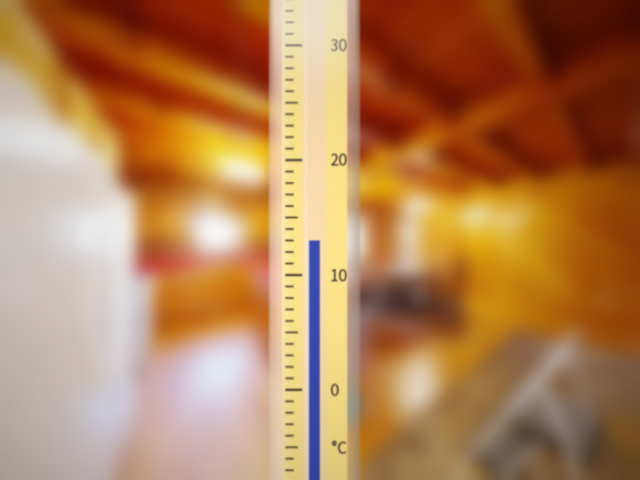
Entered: 13,°C
